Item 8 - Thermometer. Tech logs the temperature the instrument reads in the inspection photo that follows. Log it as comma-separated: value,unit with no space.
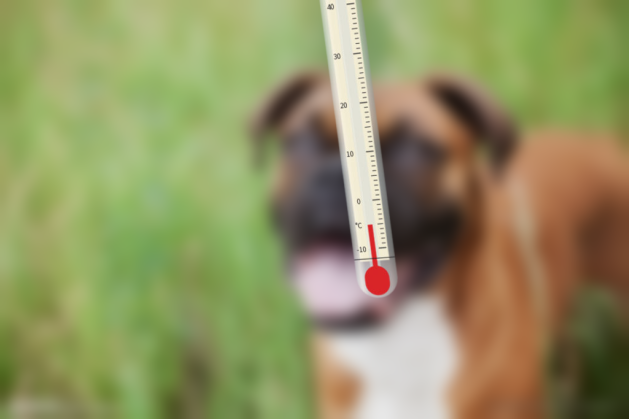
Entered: -5,°C
